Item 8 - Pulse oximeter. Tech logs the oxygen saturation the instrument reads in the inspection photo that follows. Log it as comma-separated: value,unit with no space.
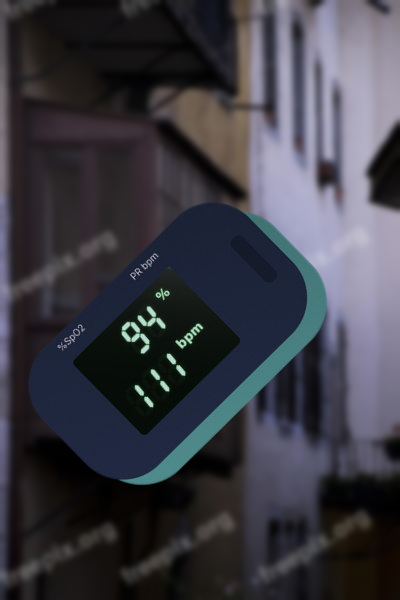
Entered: 94,%
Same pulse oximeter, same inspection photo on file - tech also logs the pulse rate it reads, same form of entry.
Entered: 111,bpm
